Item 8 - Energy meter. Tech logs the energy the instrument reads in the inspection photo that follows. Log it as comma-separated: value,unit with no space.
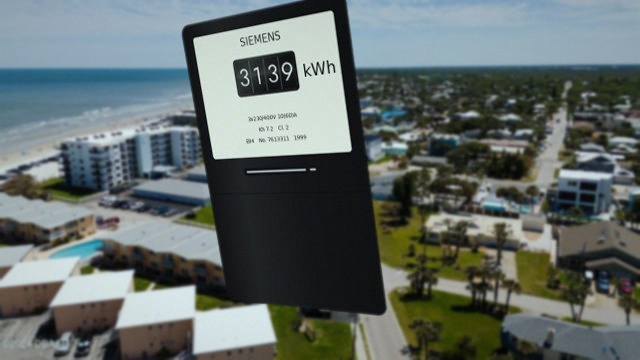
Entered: 3139,kWh
